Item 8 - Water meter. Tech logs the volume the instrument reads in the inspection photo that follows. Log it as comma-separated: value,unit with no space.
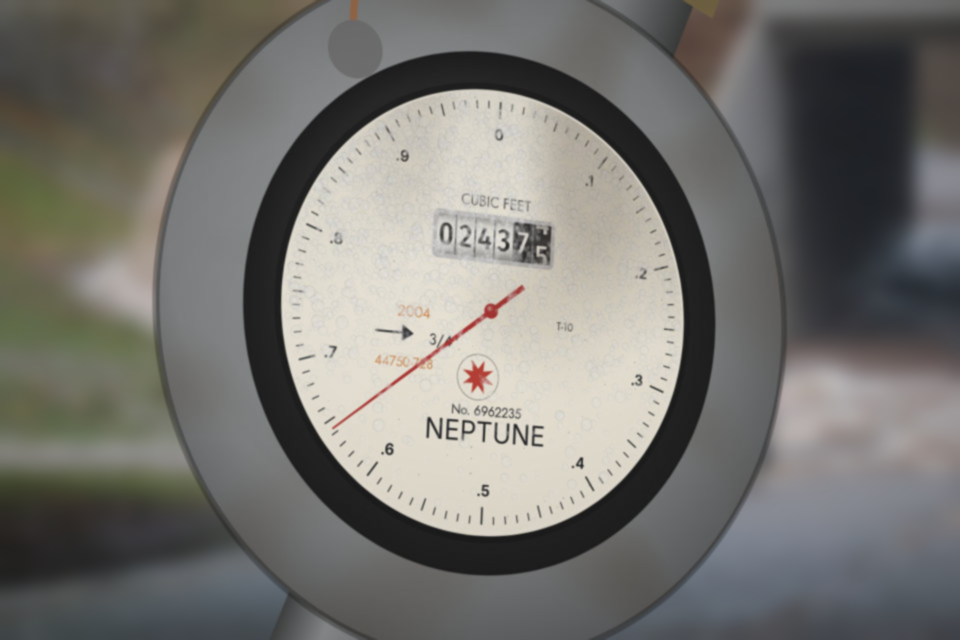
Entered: 24374.64,ft³
